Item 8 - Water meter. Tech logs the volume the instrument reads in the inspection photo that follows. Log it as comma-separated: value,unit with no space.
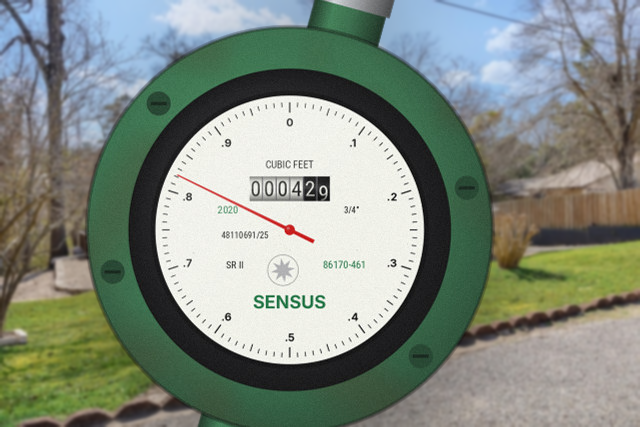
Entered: 428.82,ft³
